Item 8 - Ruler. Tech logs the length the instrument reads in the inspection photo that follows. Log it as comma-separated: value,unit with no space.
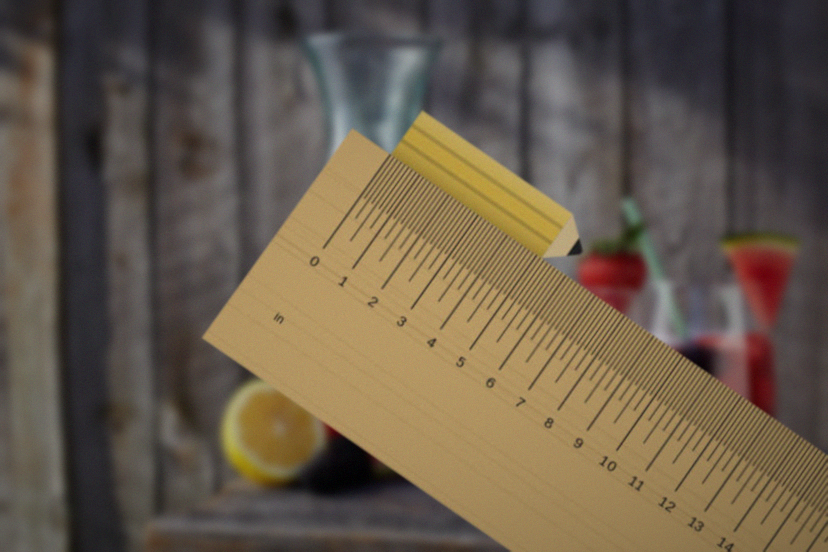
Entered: 6,in
